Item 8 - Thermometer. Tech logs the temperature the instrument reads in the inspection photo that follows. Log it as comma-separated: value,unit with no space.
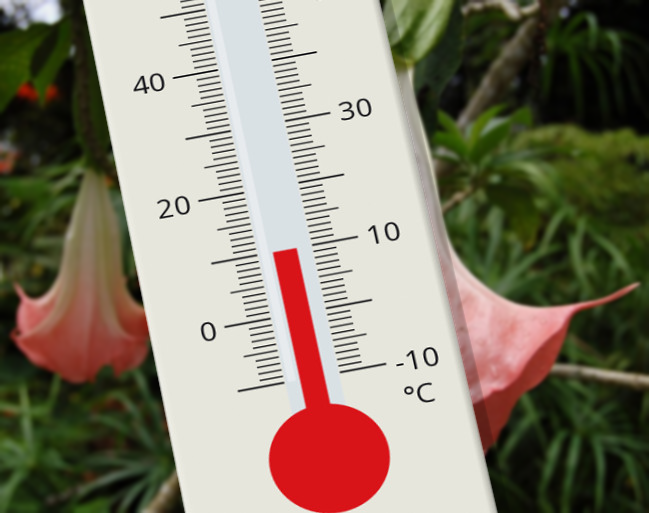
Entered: 10,°C
